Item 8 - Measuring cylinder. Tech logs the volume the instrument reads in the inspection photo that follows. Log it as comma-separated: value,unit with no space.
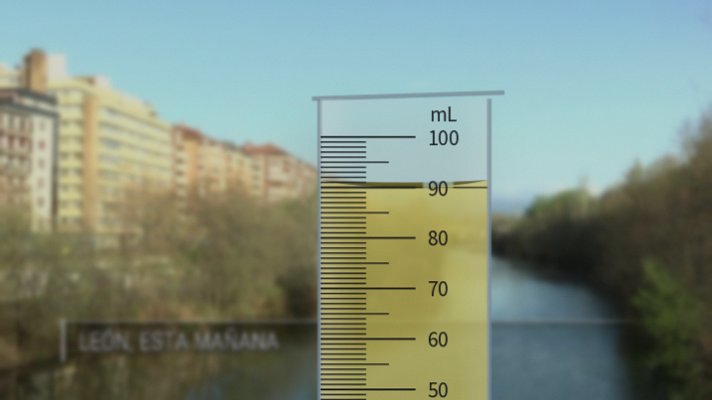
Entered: 90,mL
